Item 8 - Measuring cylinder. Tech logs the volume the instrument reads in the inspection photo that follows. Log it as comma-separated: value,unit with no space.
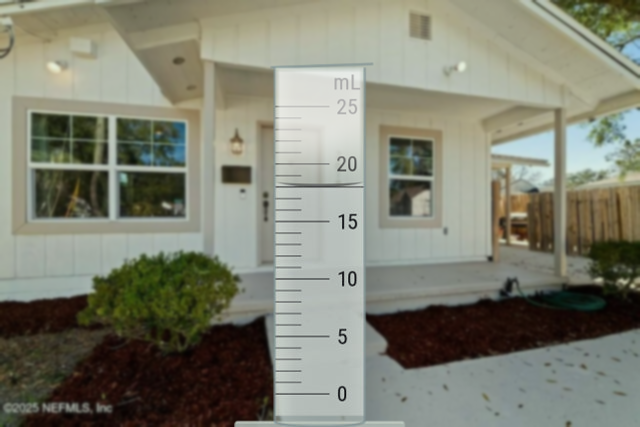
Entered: 18,mL
